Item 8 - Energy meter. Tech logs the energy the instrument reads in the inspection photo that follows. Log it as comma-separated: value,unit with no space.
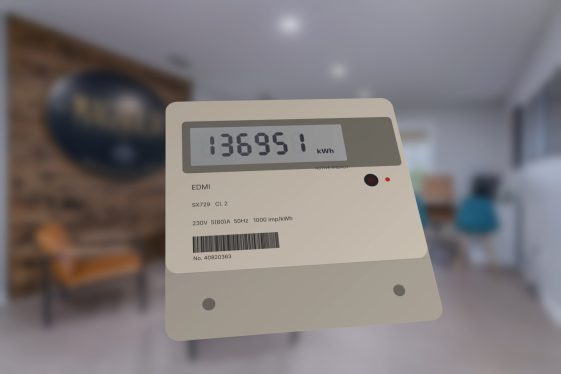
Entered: 136951,kWh
